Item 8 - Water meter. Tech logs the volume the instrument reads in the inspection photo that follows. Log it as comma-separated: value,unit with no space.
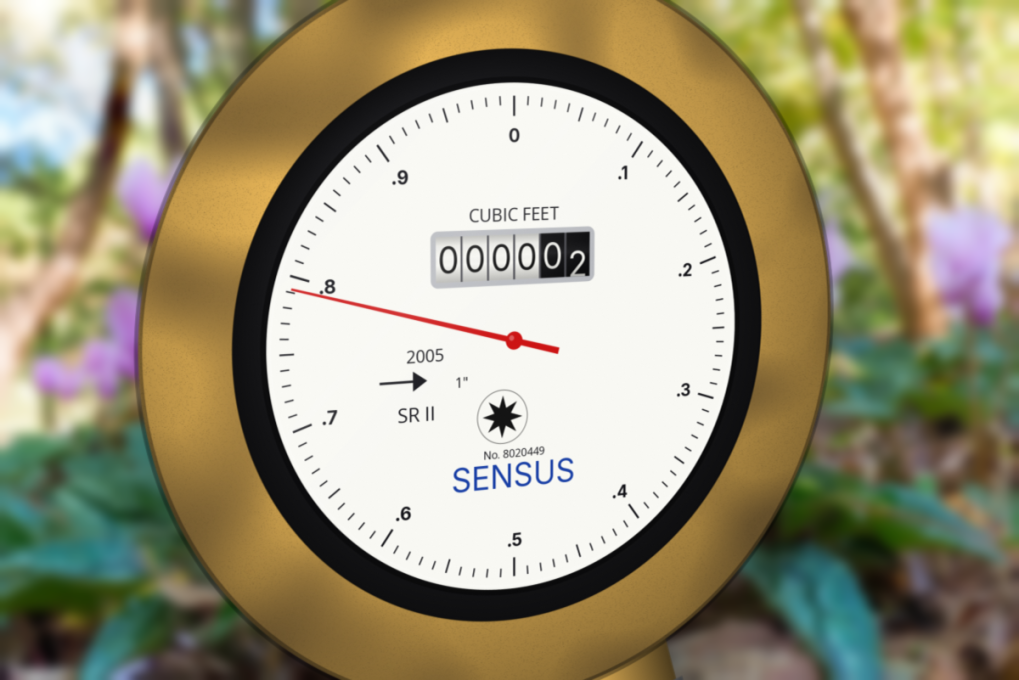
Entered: 1.79,ft³
